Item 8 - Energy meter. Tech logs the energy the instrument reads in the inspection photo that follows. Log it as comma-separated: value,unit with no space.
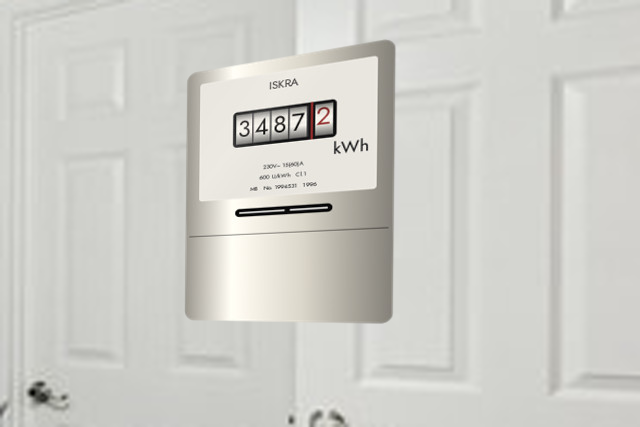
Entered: 3487.2,kWh
